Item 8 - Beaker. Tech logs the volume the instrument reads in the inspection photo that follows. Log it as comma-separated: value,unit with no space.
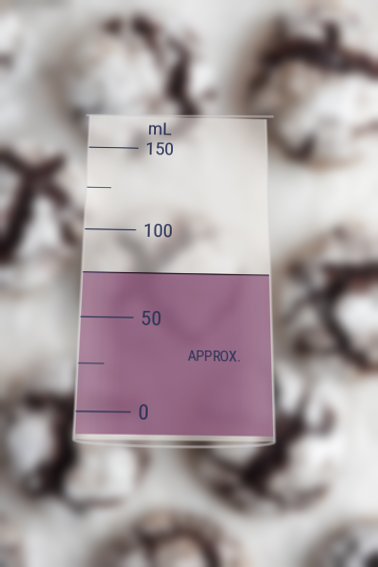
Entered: 75,mL
